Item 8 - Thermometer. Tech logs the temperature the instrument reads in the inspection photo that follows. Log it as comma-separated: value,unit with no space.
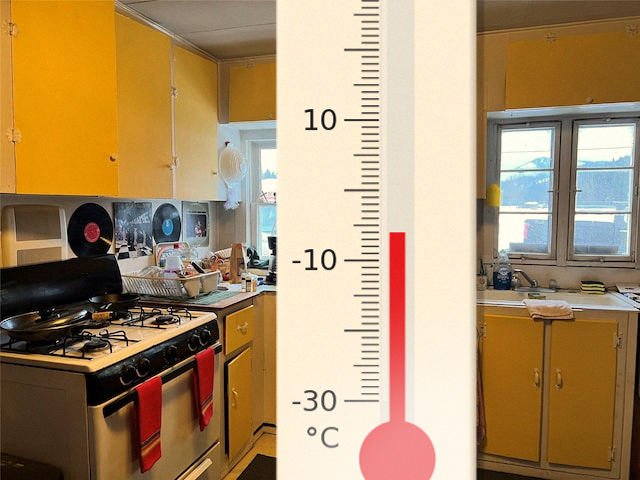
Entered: -6,°C
